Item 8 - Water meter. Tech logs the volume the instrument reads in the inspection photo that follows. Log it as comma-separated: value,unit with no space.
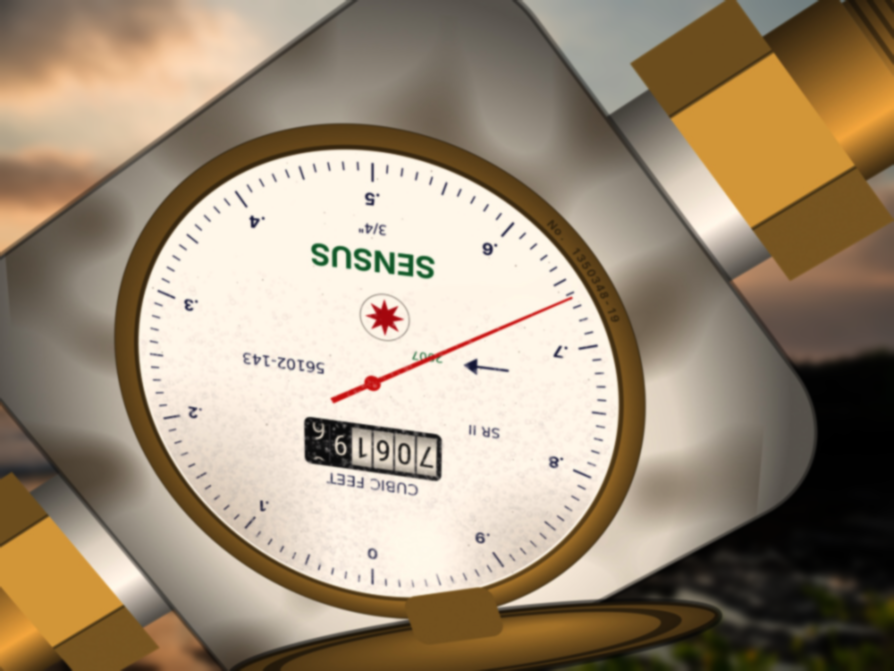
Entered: 706195.66,ft³
